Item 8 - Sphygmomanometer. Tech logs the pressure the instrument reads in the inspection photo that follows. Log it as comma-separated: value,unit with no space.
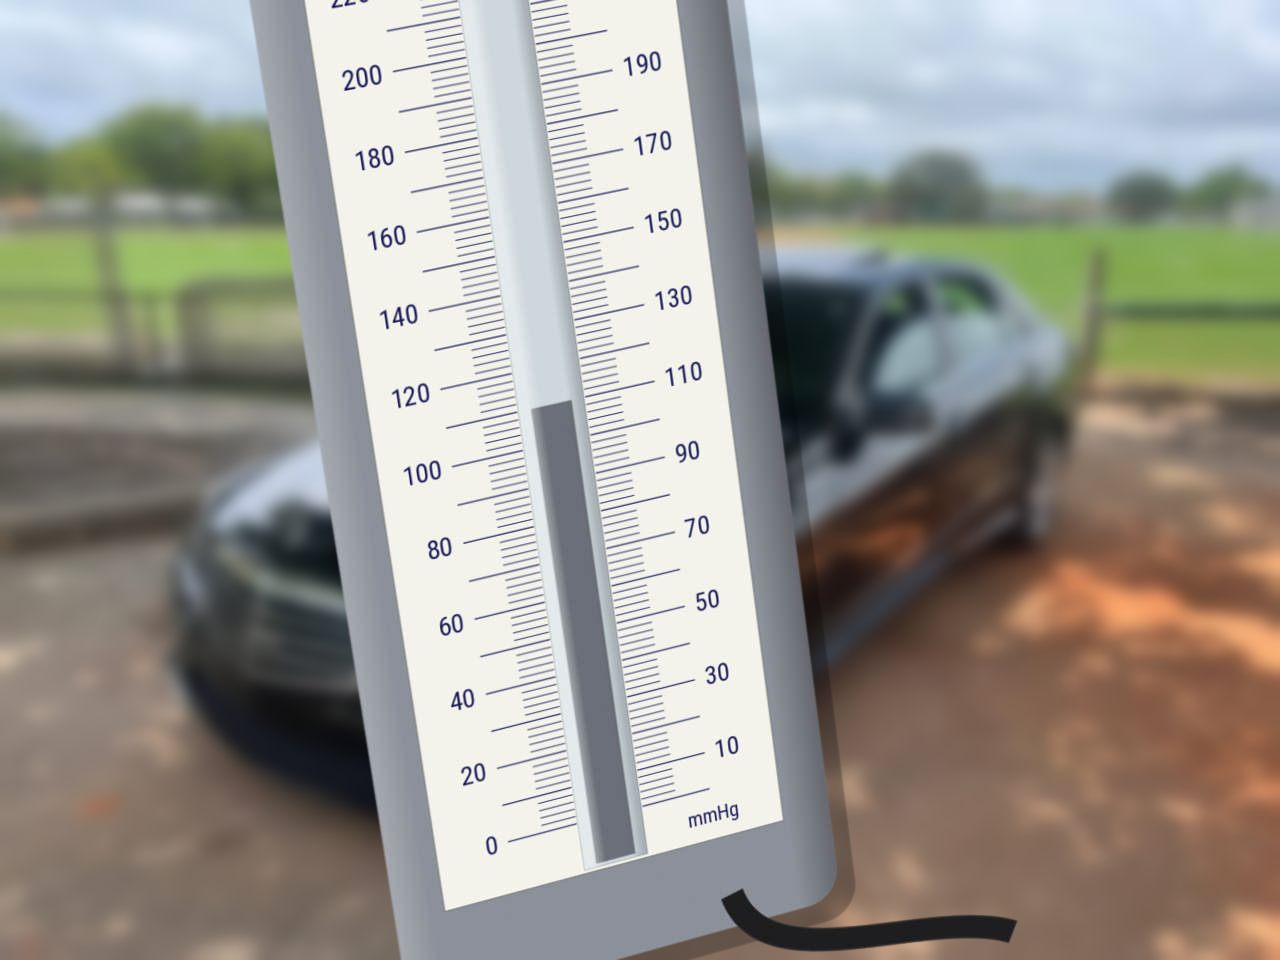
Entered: 110,mmHg
